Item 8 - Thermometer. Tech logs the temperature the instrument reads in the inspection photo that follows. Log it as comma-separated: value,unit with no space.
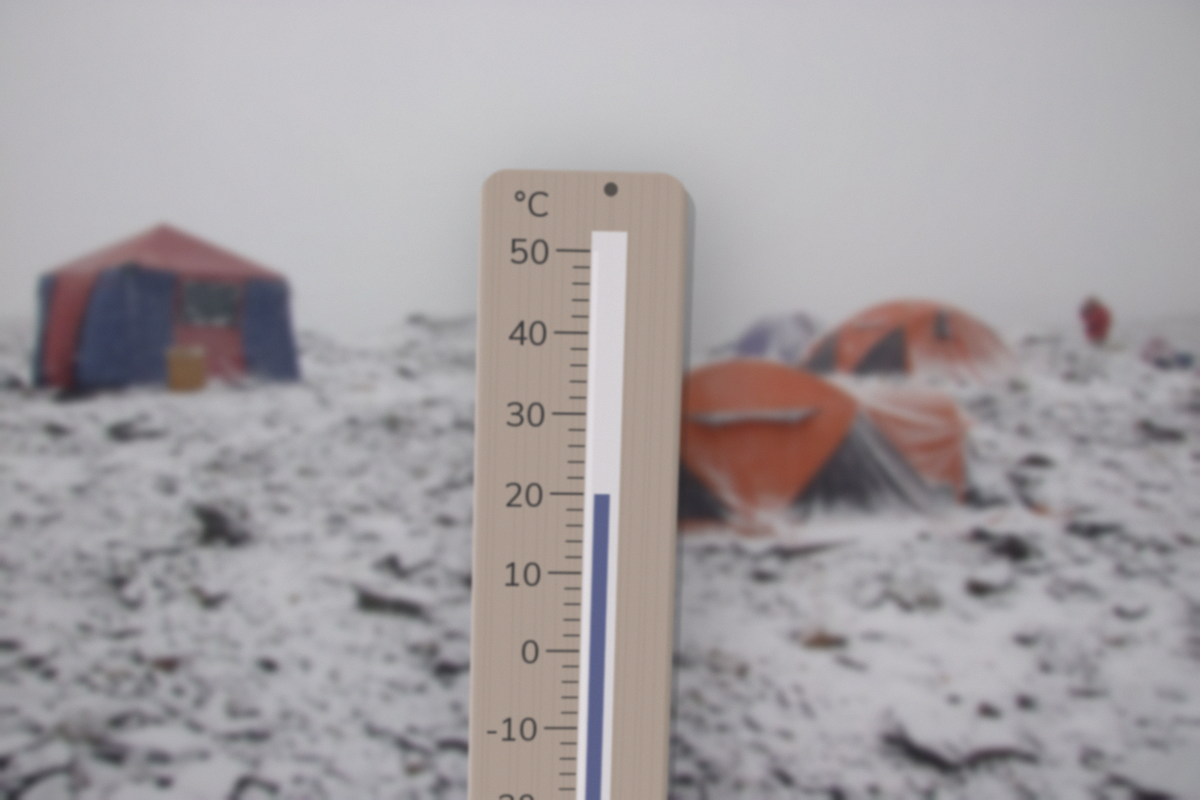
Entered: 20,°C
